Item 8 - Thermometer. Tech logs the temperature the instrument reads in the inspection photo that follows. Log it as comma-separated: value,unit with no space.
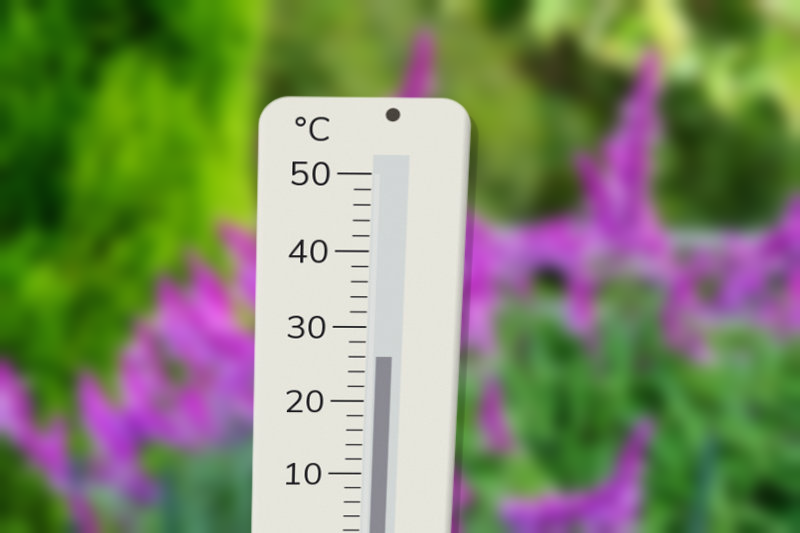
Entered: 26,°C
